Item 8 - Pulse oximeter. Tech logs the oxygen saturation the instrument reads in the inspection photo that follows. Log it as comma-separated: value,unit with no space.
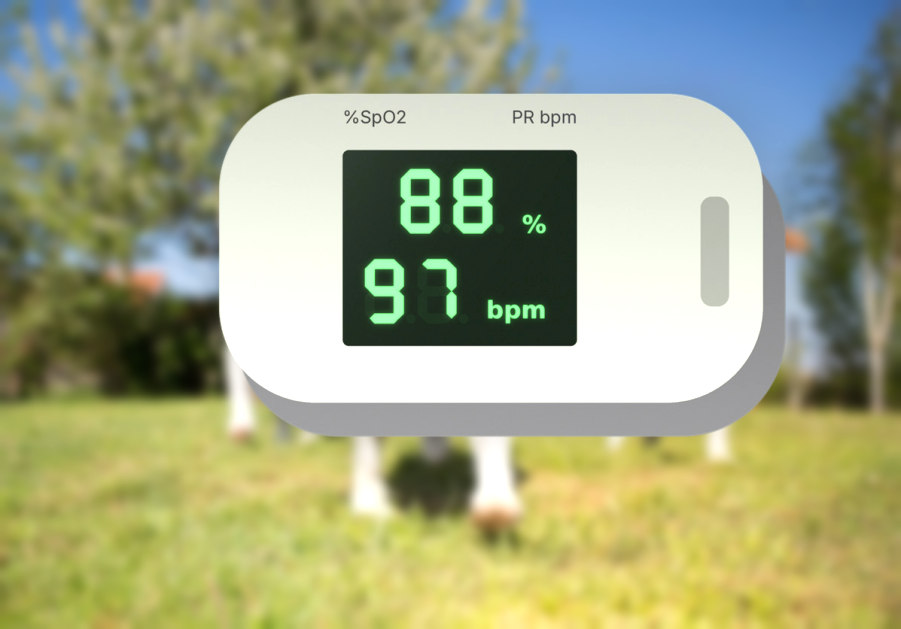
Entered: 88,%
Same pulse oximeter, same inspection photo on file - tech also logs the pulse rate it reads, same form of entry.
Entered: 97,bpm
